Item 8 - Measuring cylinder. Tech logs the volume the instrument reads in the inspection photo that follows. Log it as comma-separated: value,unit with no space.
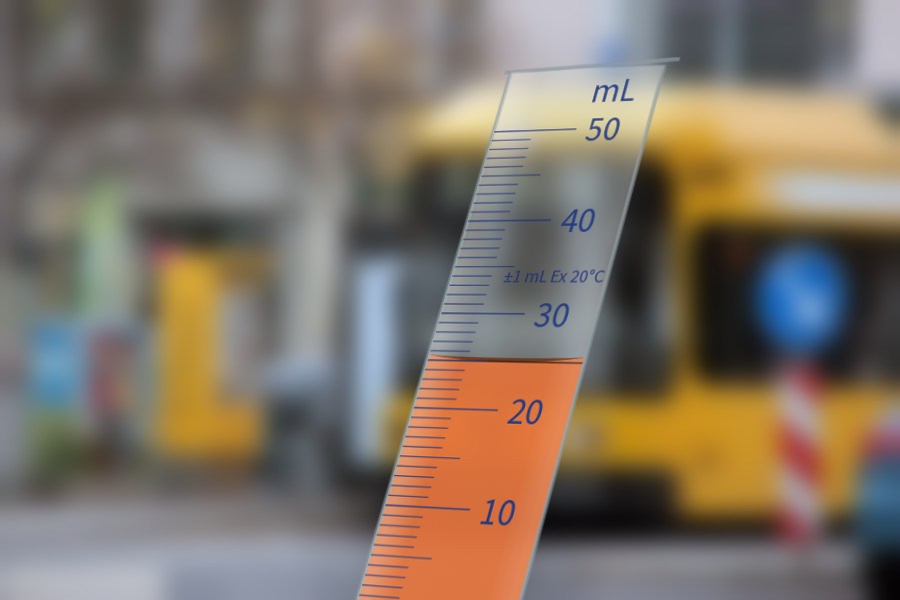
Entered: 25,mL
